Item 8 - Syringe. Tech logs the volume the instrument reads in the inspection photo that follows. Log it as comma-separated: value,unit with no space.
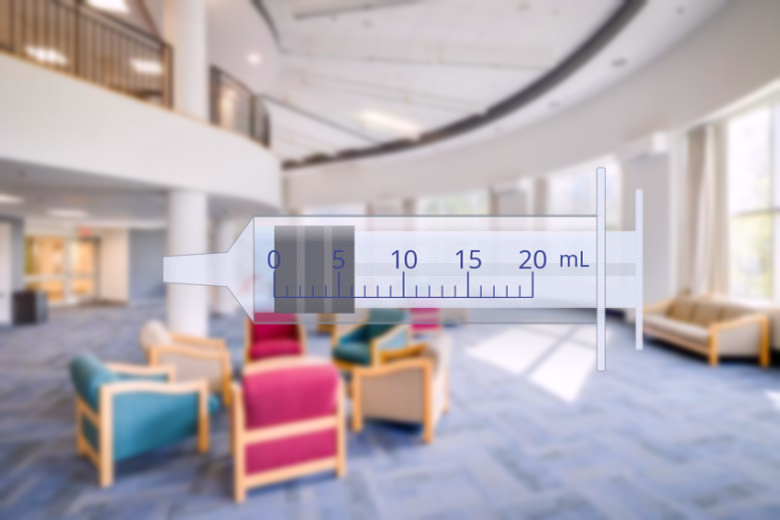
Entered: 0,mL
